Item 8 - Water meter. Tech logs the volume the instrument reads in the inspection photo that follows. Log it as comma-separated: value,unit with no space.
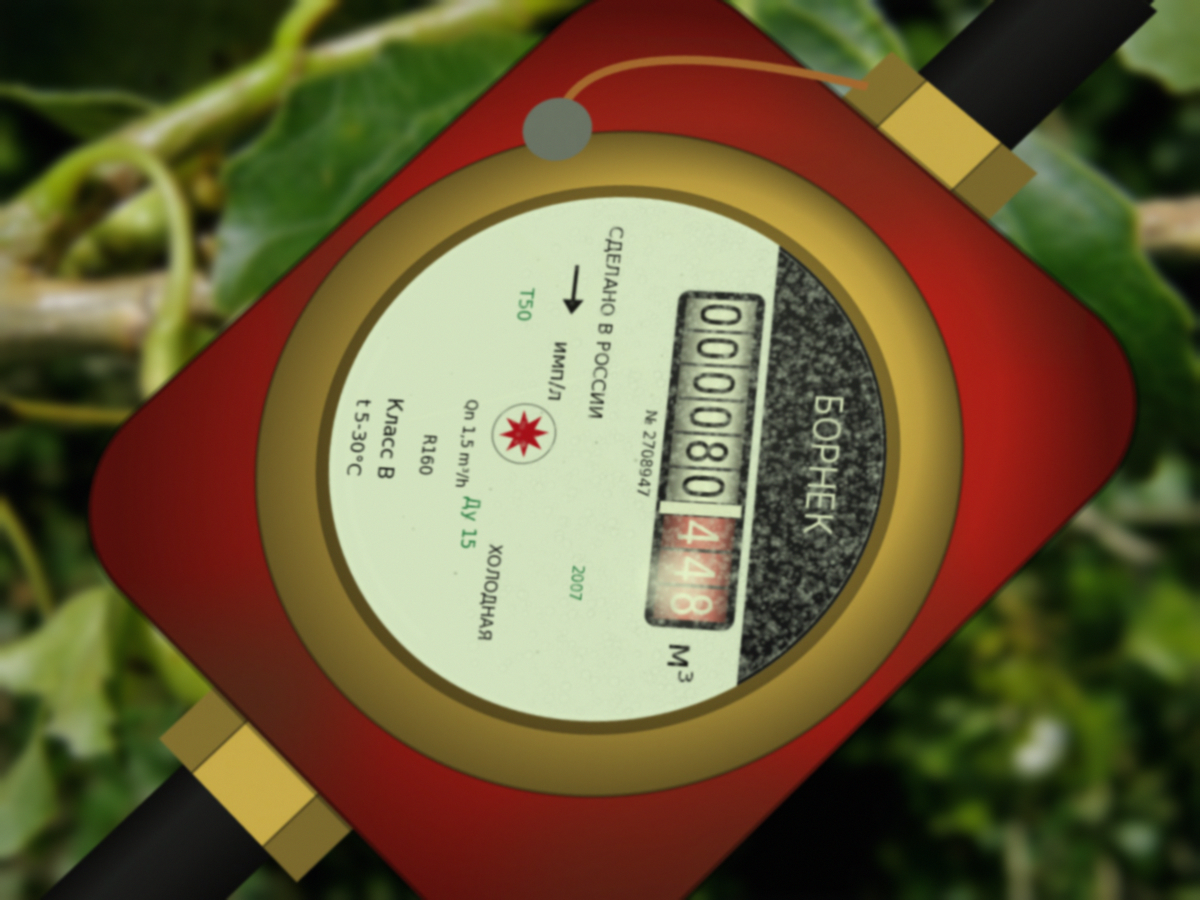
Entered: 80.448,m³
